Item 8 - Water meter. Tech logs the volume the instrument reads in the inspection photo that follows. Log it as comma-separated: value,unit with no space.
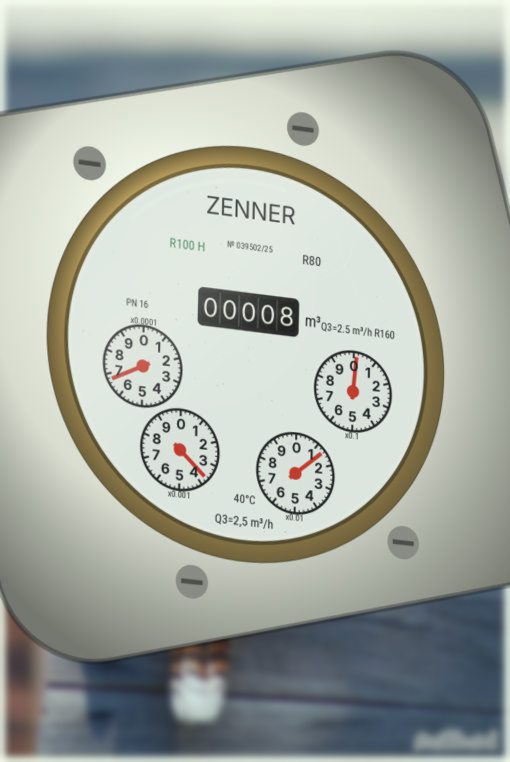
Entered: 8.0136,m³
